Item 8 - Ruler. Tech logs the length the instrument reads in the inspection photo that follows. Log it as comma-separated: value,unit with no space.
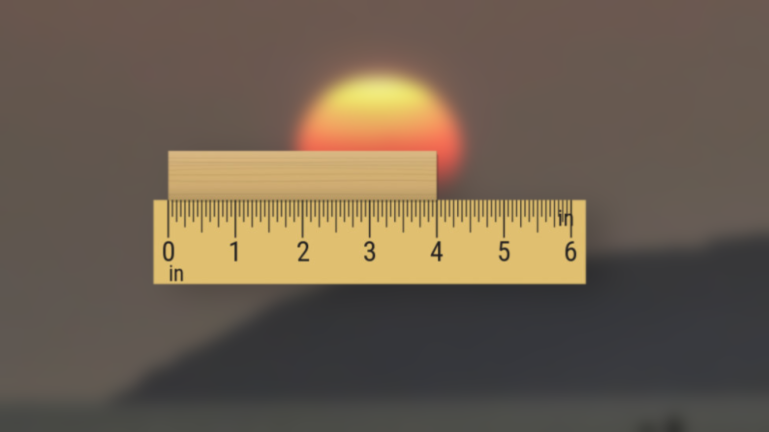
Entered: 4,in
